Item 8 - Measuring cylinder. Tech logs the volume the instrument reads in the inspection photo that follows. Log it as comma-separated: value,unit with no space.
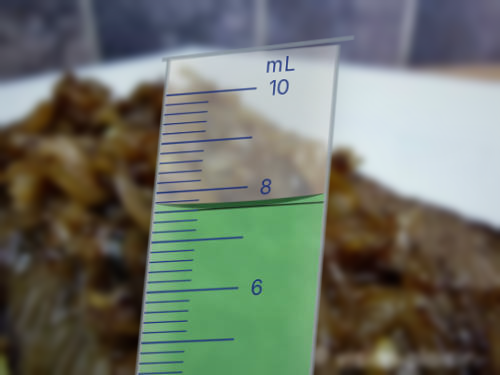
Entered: 7.6,mL
